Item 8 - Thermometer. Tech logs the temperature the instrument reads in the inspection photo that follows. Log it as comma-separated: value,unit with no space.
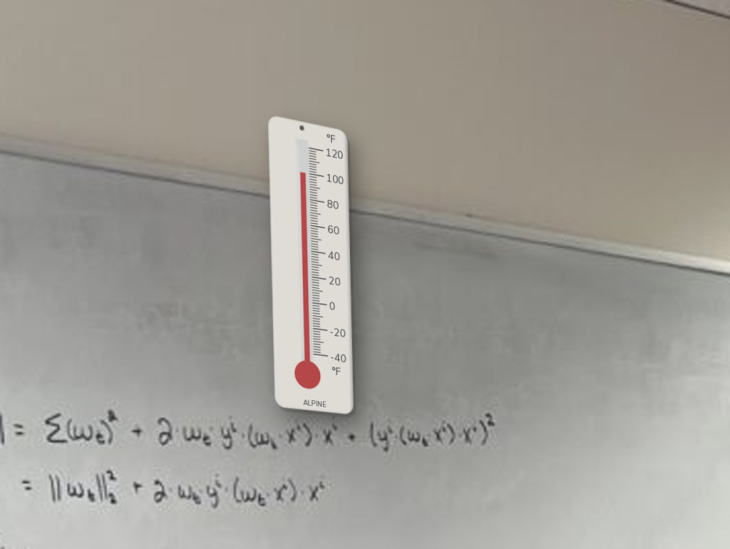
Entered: 100,°F
